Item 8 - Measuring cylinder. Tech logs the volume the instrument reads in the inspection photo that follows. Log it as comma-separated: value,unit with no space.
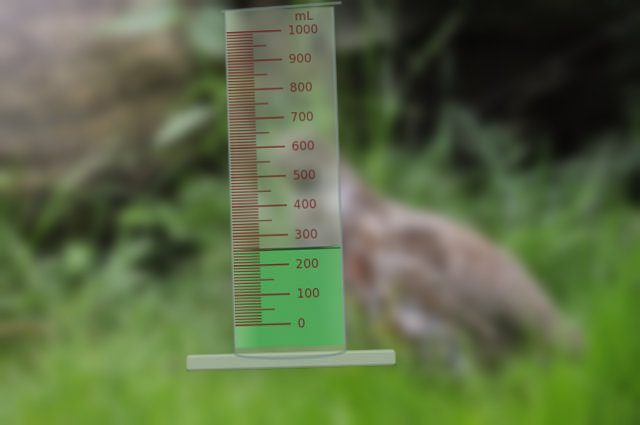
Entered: 250,mL
